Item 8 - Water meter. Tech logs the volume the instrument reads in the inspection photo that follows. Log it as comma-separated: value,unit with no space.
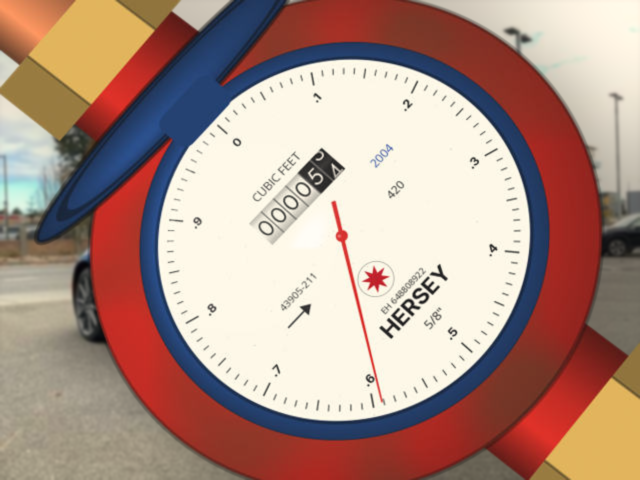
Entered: 53.59,ft³
